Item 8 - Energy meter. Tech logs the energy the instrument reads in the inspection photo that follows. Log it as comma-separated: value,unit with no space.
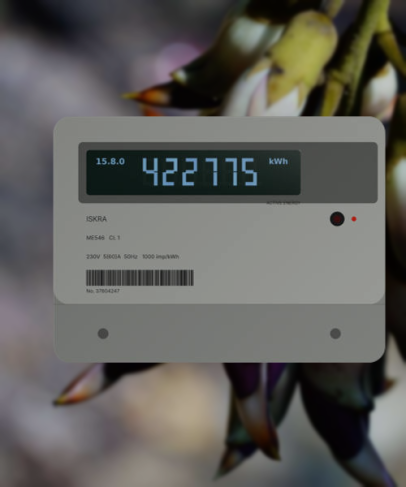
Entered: 422775,kWh
